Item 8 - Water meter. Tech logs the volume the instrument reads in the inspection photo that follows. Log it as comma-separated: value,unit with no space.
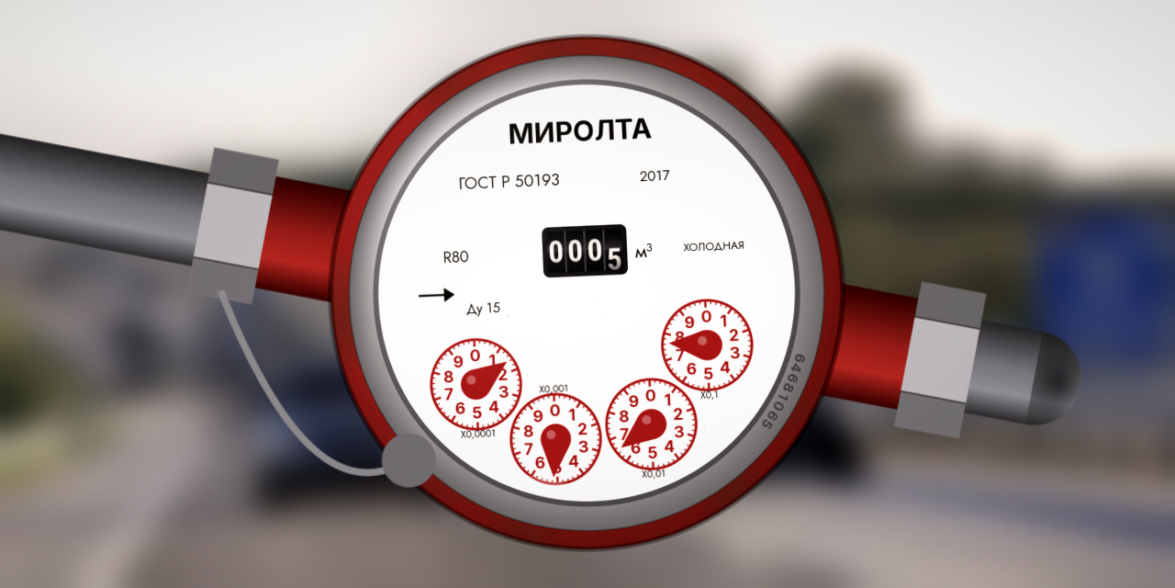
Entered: 4.7651,m³
